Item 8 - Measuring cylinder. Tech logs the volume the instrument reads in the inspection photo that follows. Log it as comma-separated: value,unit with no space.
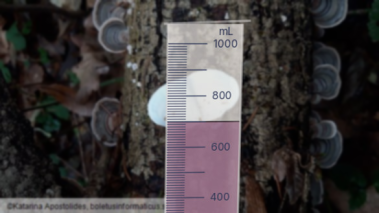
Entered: 700,mL
